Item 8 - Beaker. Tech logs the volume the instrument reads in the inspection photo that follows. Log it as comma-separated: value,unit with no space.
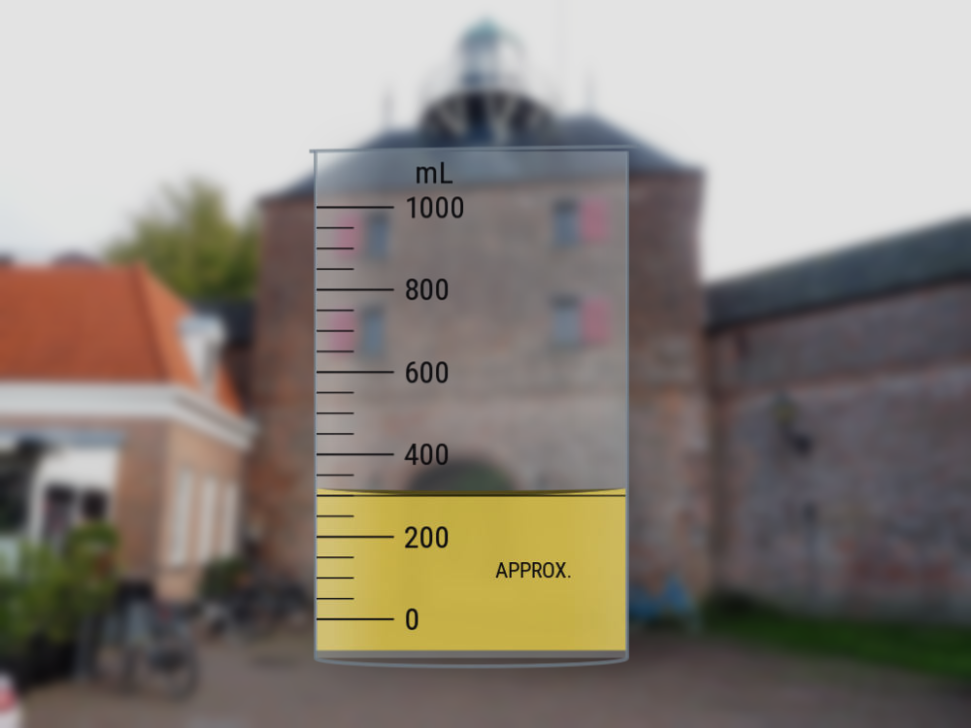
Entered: 300,mL
